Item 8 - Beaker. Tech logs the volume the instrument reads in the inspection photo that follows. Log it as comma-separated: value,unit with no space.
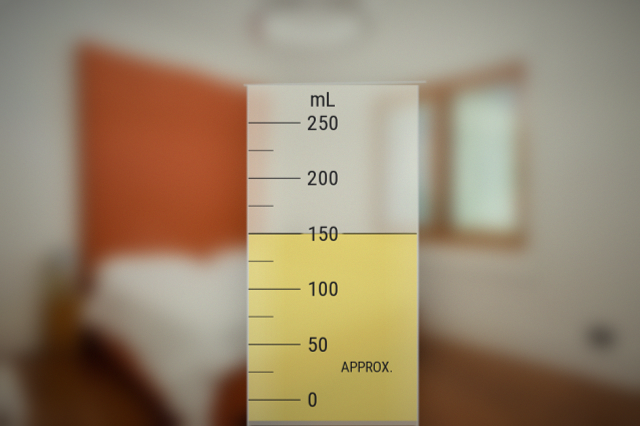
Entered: 150,mL
